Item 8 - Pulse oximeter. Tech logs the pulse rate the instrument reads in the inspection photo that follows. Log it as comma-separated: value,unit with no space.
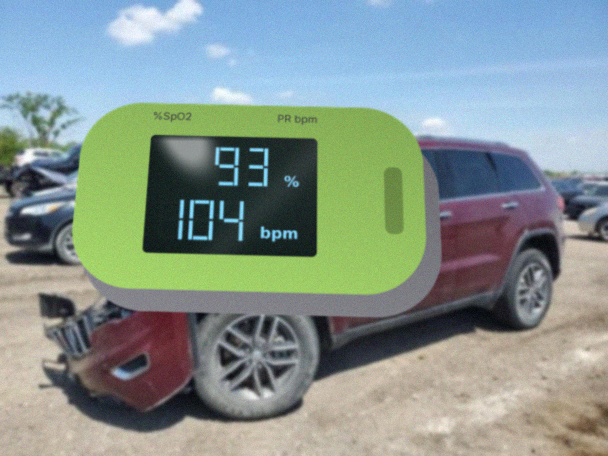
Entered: 104,bpm
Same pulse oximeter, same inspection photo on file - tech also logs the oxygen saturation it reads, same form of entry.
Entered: 93,%
